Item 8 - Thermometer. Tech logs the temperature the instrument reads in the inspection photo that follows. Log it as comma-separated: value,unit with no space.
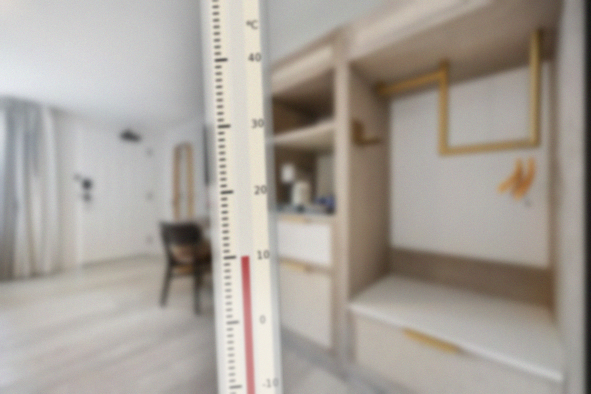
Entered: 10,°C
